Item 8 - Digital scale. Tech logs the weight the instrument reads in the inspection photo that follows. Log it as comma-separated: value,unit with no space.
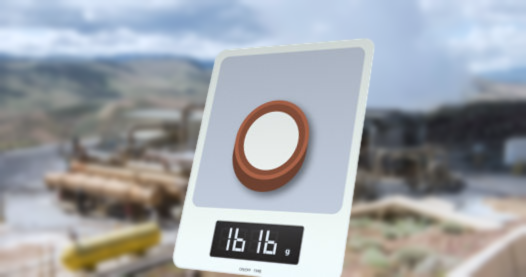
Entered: 1616,g
